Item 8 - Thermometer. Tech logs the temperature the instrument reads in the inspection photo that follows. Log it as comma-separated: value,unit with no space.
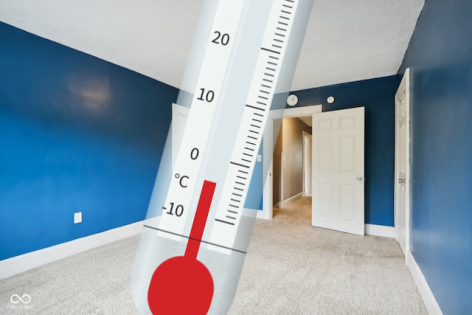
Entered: -4,°C
